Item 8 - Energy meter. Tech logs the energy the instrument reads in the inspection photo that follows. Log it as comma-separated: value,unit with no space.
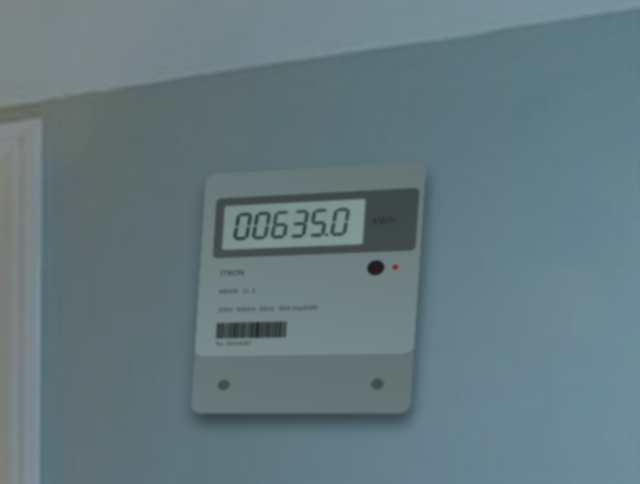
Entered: 635.0,kWh
